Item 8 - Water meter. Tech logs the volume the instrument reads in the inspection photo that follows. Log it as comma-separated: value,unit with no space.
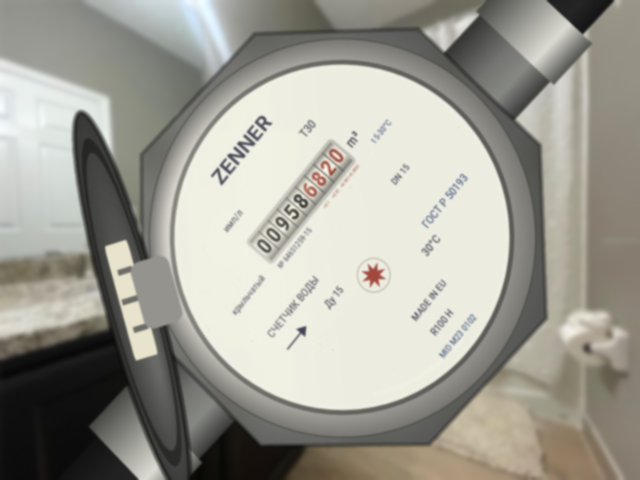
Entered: 958.6820,m³
